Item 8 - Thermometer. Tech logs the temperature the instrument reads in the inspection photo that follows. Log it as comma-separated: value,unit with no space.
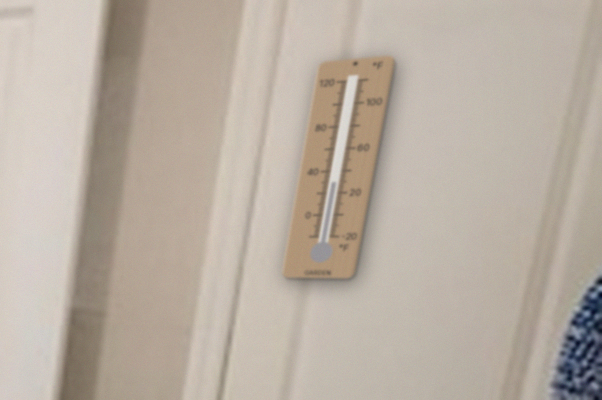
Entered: 30,°F
